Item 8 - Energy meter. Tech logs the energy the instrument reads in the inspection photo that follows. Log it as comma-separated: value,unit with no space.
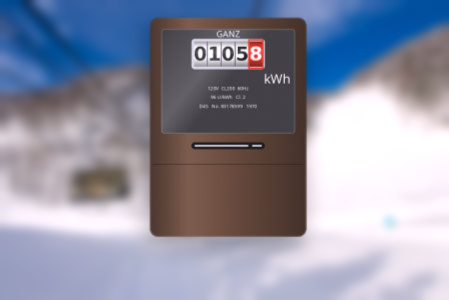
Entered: 105.8,kWh
